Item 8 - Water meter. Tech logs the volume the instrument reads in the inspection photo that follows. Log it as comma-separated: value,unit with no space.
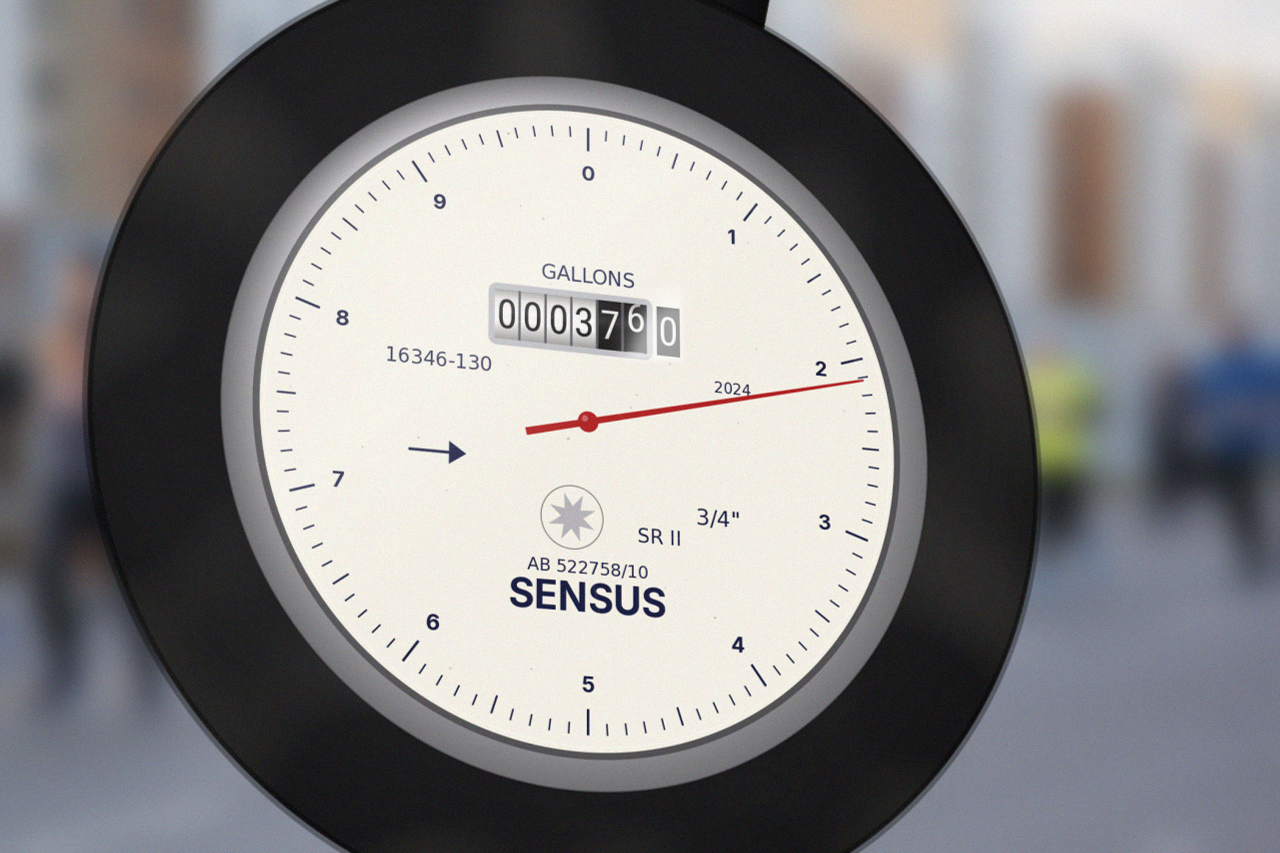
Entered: 3762.1,gal
